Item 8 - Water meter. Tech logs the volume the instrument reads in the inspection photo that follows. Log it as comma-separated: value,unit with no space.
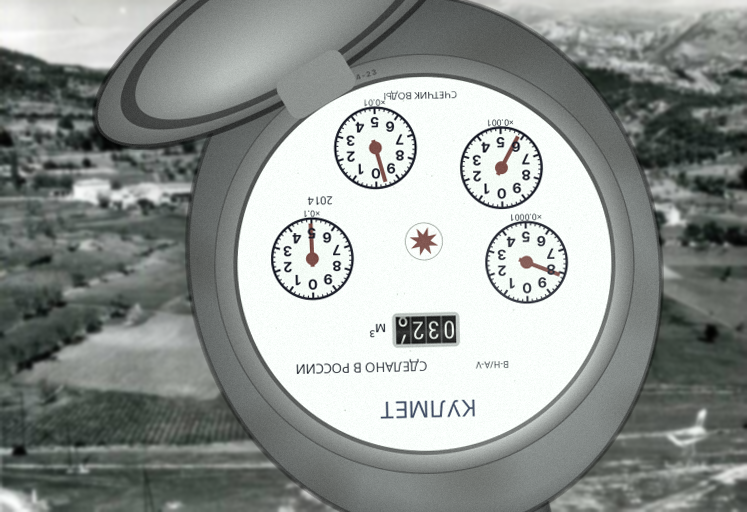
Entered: 327.4958,m³
